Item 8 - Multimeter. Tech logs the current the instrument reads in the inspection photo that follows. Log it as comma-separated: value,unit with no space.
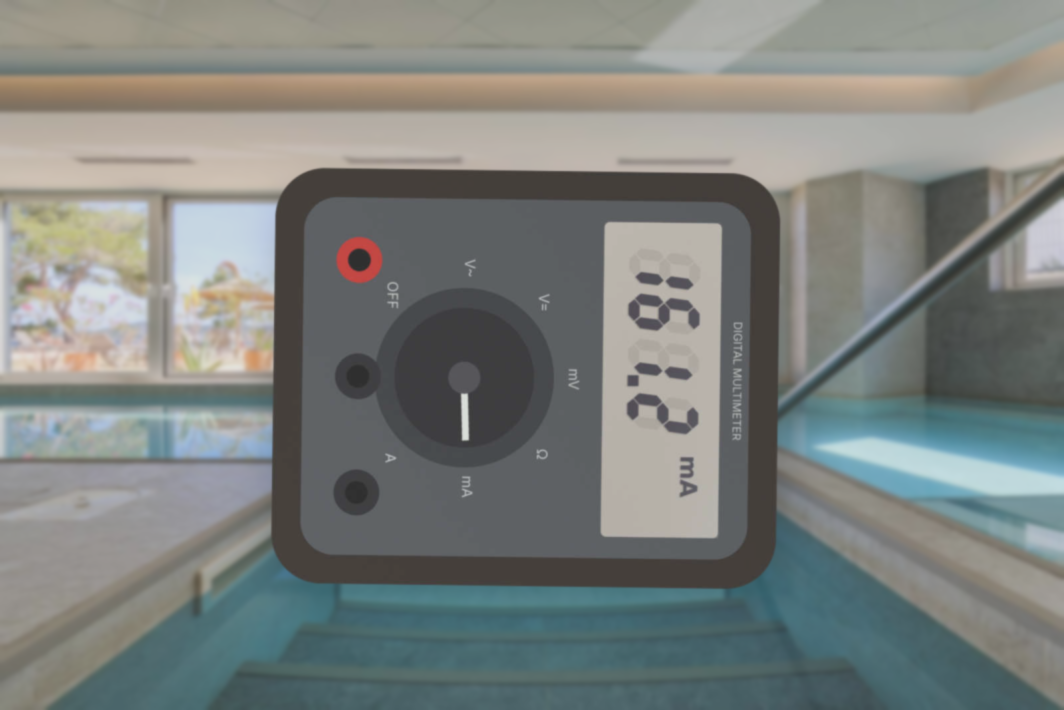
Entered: 161.2,mA
